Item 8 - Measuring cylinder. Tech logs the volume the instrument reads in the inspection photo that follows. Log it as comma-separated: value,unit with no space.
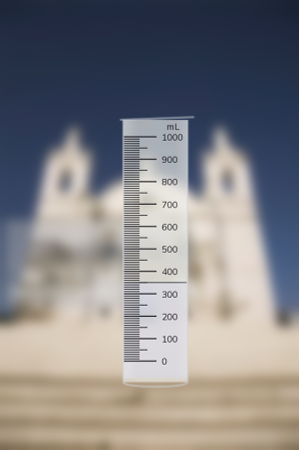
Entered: 350,mL
